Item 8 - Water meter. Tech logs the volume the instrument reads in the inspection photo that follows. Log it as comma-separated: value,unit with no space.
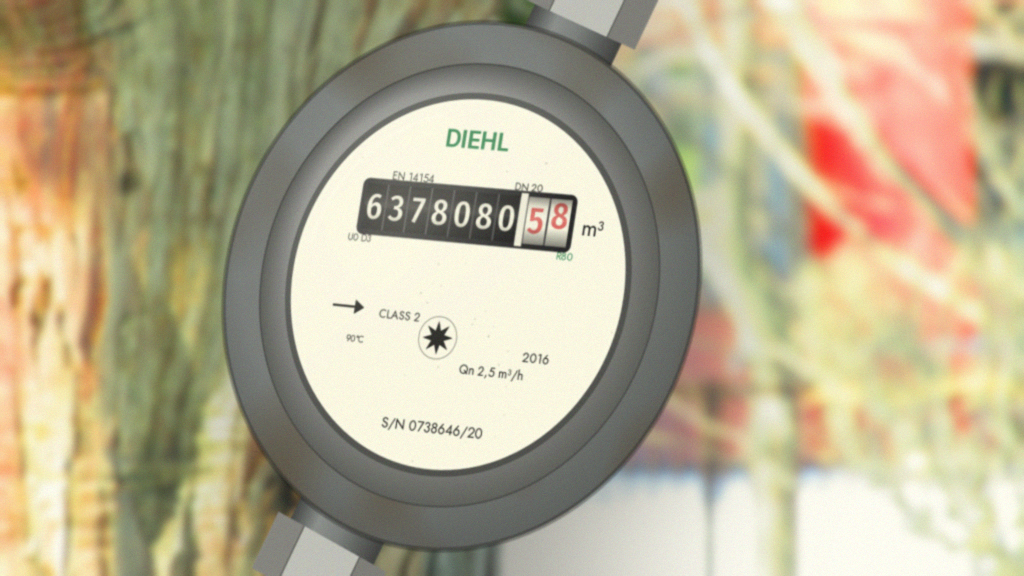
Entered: 6378080.58,m³
